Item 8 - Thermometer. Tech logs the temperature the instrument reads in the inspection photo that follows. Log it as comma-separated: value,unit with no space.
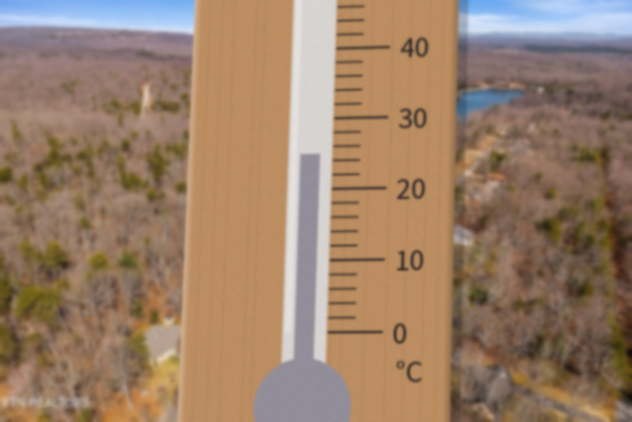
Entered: 25,°C
